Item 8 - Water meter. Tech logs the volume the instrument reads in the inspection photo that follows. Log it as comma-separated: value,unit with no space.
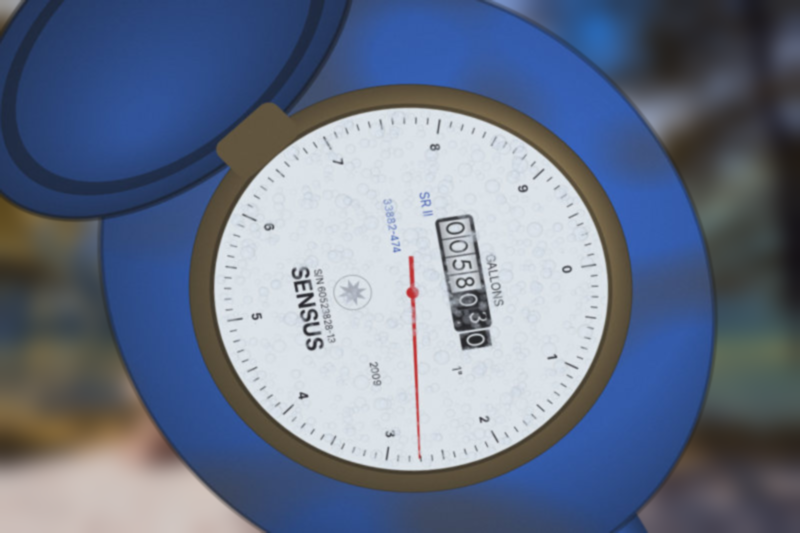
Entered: 58032.7,gal
